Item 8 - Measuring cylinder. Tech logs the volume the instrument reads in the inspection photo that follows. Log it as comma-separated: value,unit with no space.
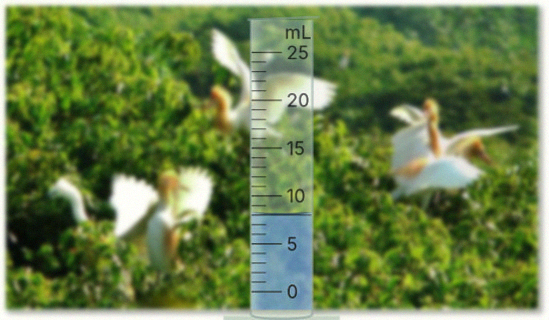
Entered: 8,mL
